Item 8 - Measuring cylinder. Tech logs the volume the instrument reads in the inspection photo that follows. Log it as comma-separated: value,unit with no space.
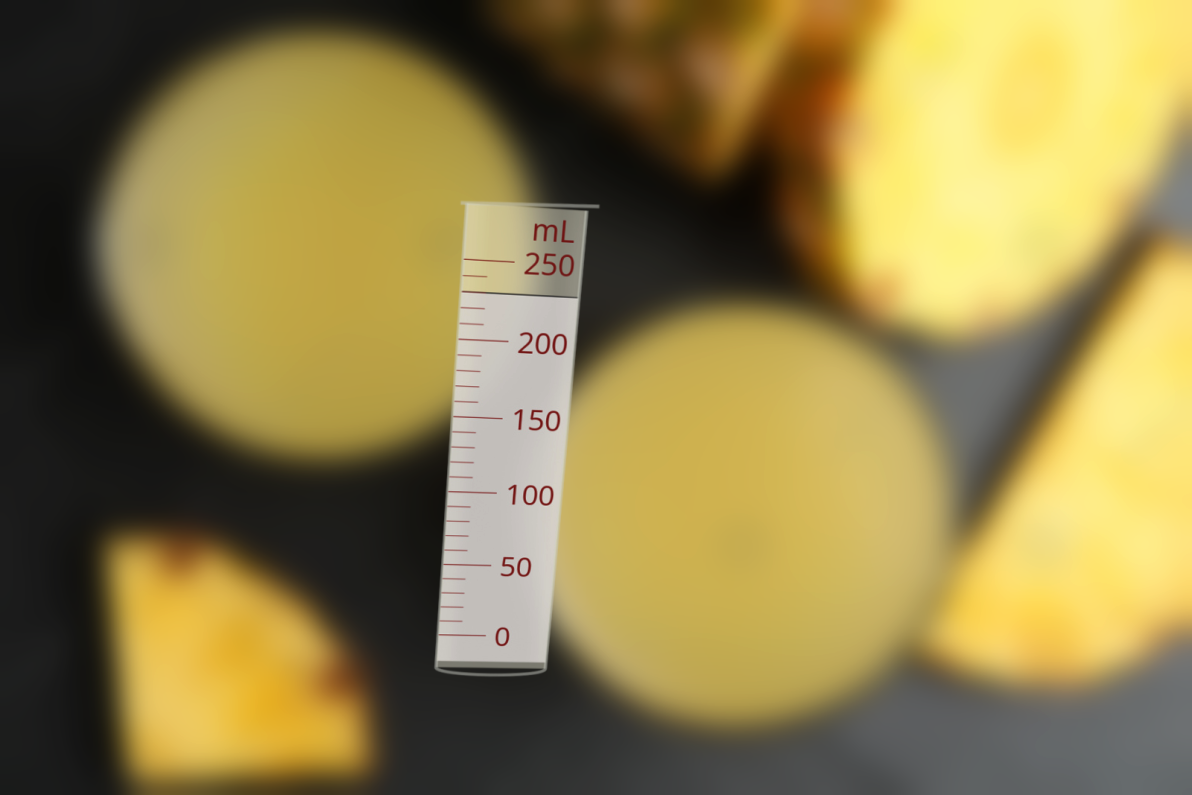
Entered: 230,mL
